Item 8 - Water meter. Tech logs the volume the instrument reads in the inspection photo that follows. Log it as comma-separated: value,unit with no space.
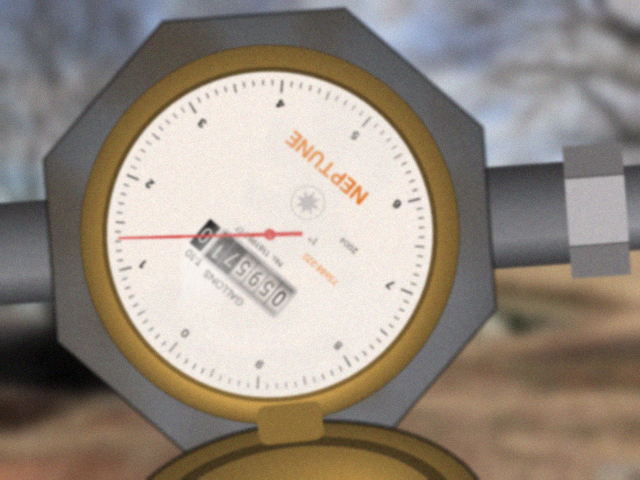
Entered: 595711.3,gal
